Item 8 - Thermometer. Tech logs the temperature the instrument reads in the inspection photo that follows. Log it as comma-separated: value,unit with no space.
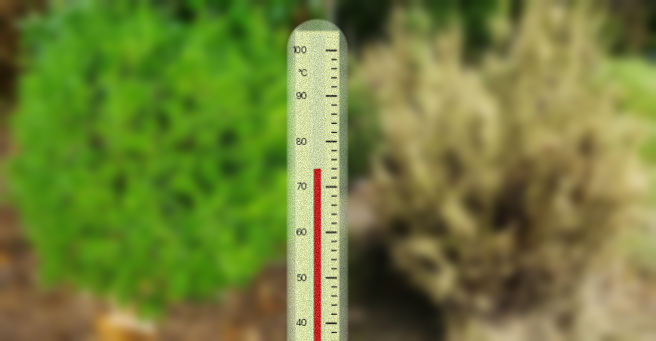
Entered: 74,°C
